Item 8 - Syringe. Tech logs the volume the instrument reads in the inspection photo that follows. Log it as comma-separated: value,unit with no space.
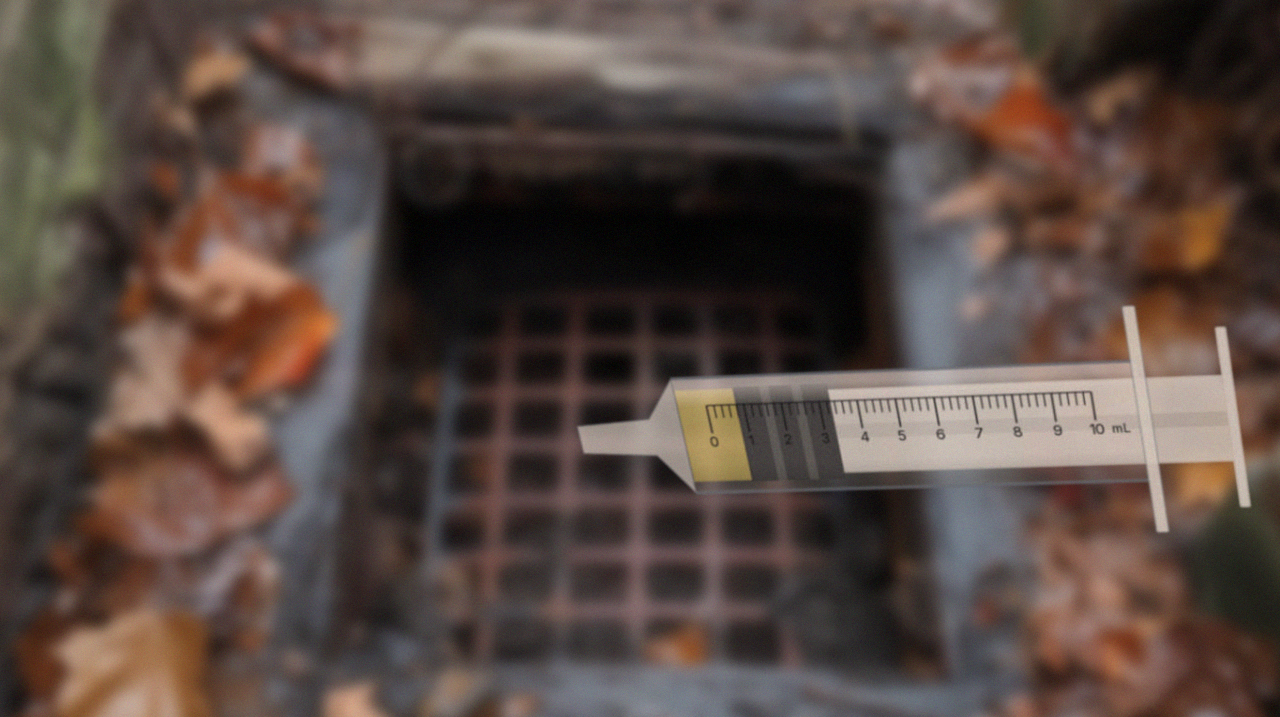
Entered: 0.8,mL
